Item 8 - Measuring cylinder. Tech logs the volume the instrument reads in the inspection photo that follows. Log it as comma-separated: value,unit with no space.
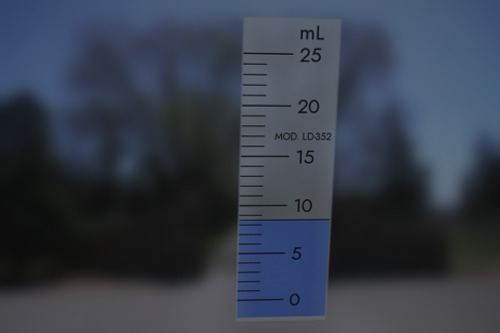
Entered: 8.5,mL
